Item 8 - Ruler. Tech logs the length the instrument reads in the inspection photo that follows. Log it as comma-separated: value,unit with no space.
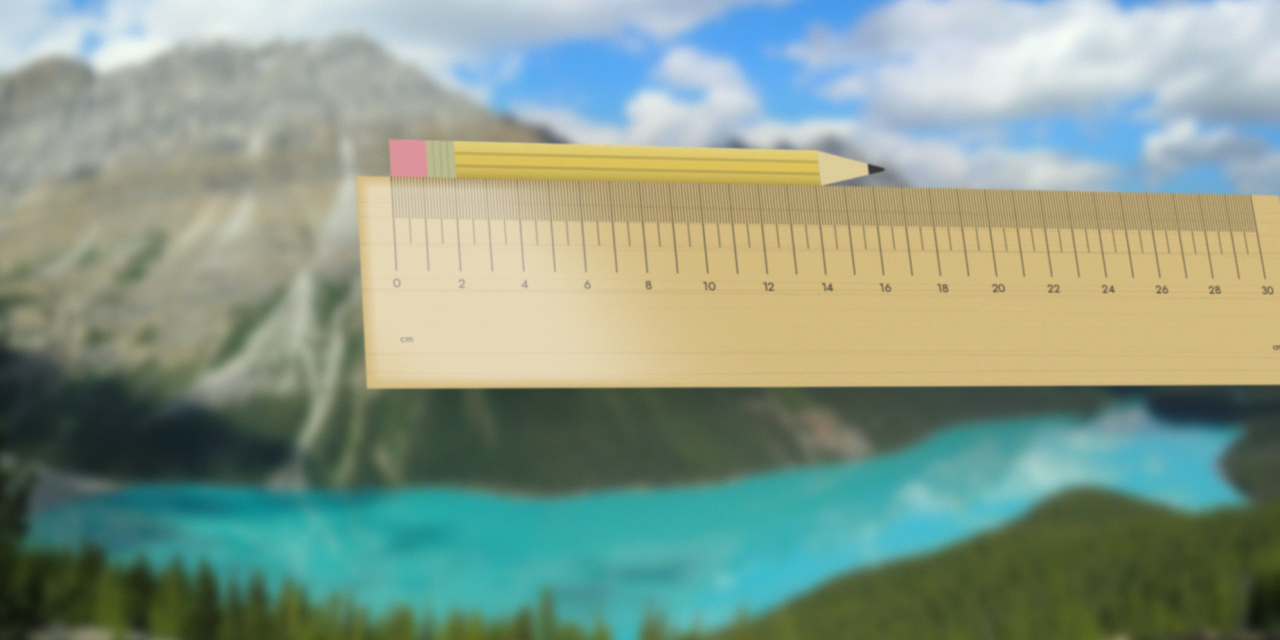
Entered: 16.5,cm
